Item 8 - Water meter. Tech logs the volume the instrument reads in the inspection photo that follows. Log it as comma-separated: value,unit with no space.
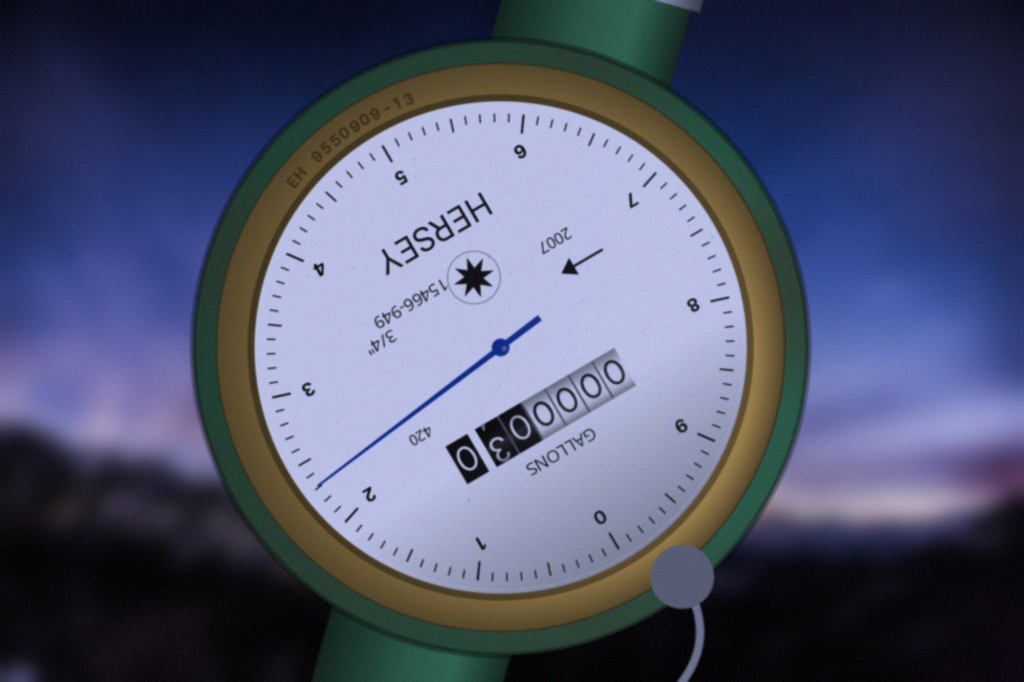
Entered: 32.3,gal
